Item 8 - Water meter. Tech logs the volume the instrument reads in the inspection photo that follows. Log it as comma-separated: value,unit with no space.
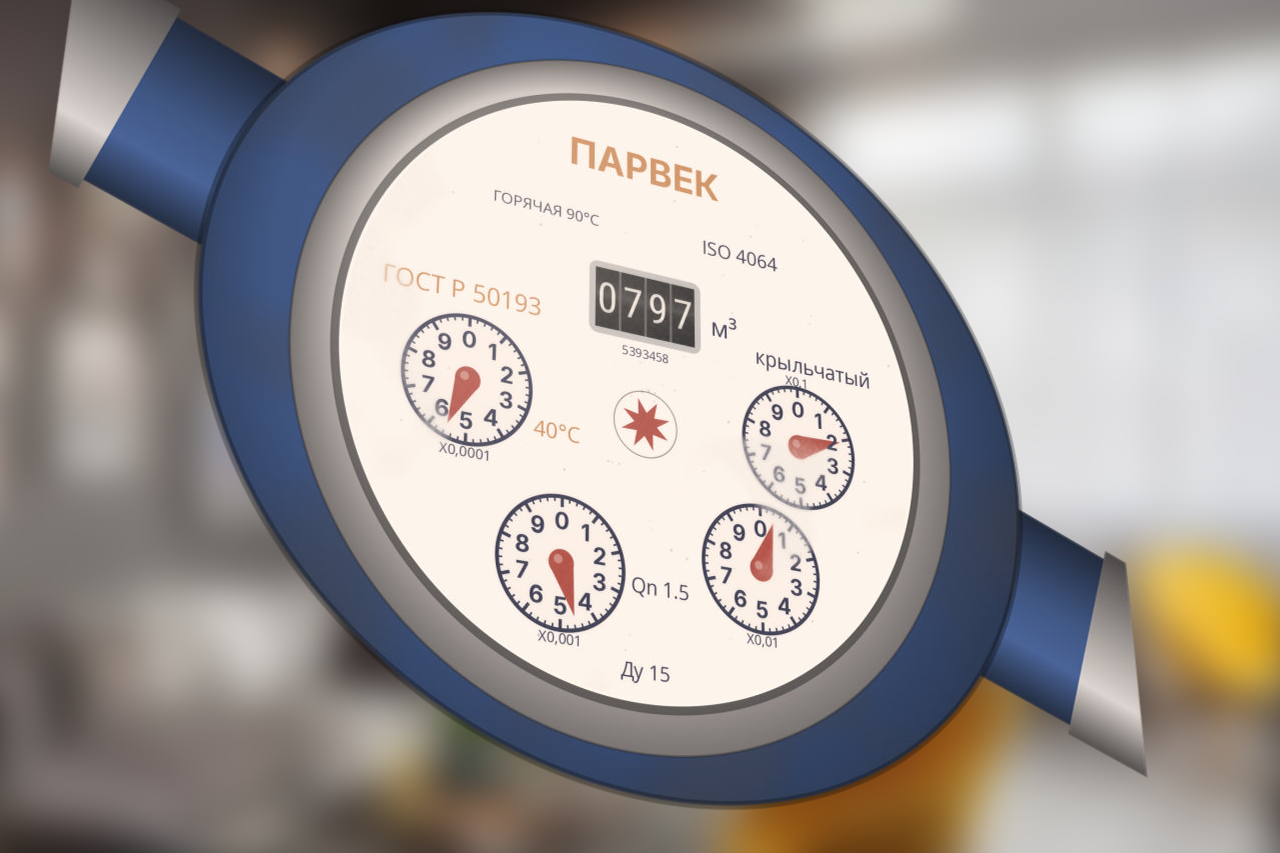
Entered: 797.2045,m³
